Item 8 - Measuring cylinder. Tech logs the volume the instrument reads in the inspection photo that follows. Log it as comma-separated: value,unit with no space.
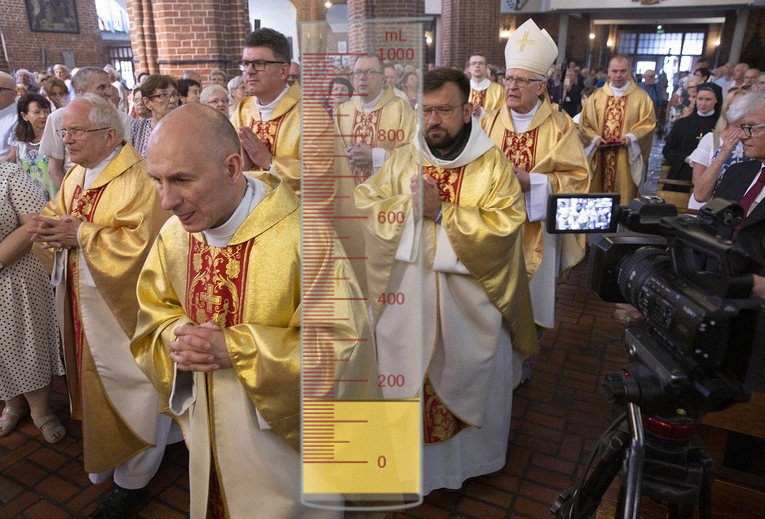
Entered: 150,mL
